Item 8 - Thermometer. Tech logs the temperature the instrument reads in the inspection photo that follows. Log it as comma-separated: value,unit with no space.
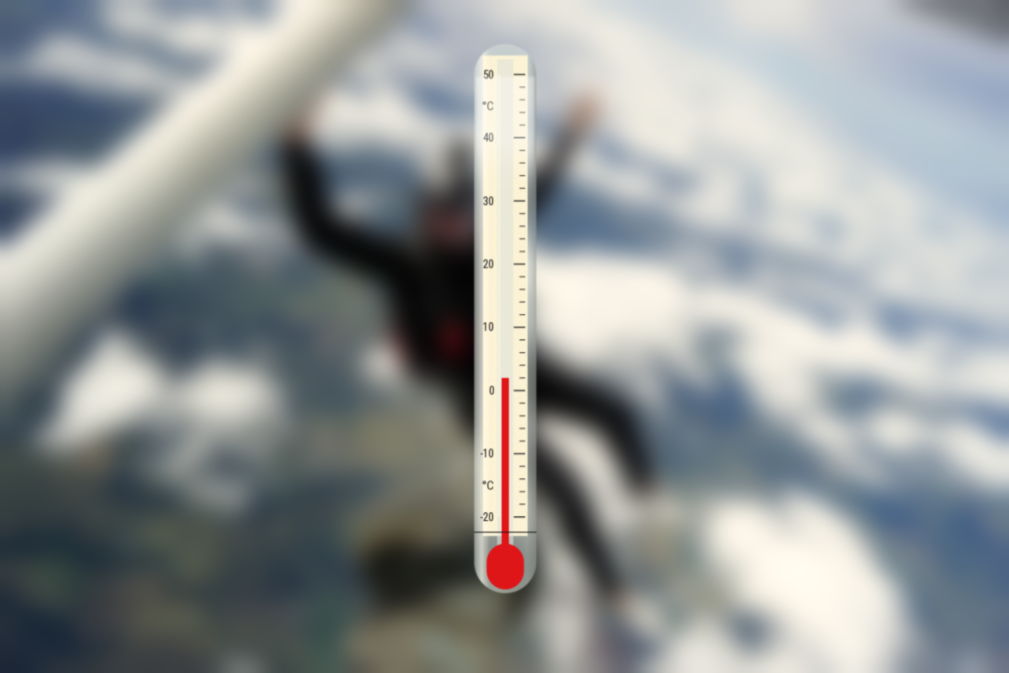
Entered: 2,°C
